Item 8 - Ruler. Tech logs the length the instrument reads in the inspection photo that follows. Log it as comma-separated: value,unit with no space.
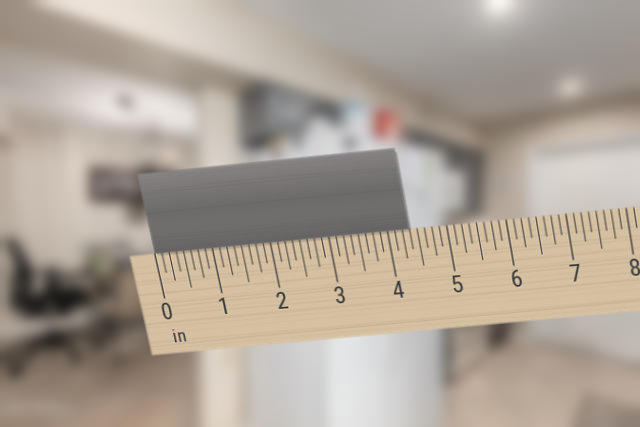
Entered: 4.375,in
